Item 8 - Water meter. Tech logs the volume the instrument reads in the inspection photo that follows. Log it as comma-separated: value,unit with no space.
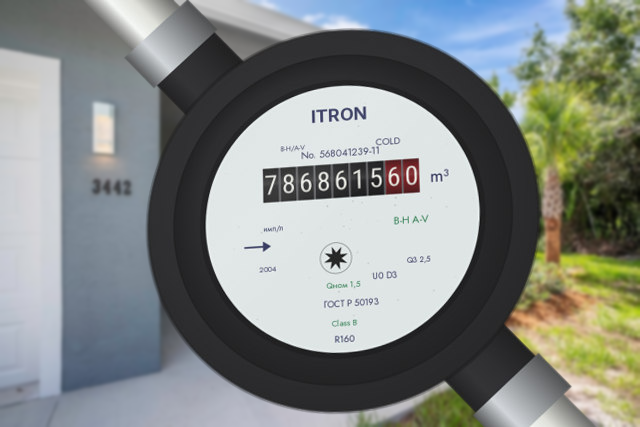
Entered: 7868615.60,m³
